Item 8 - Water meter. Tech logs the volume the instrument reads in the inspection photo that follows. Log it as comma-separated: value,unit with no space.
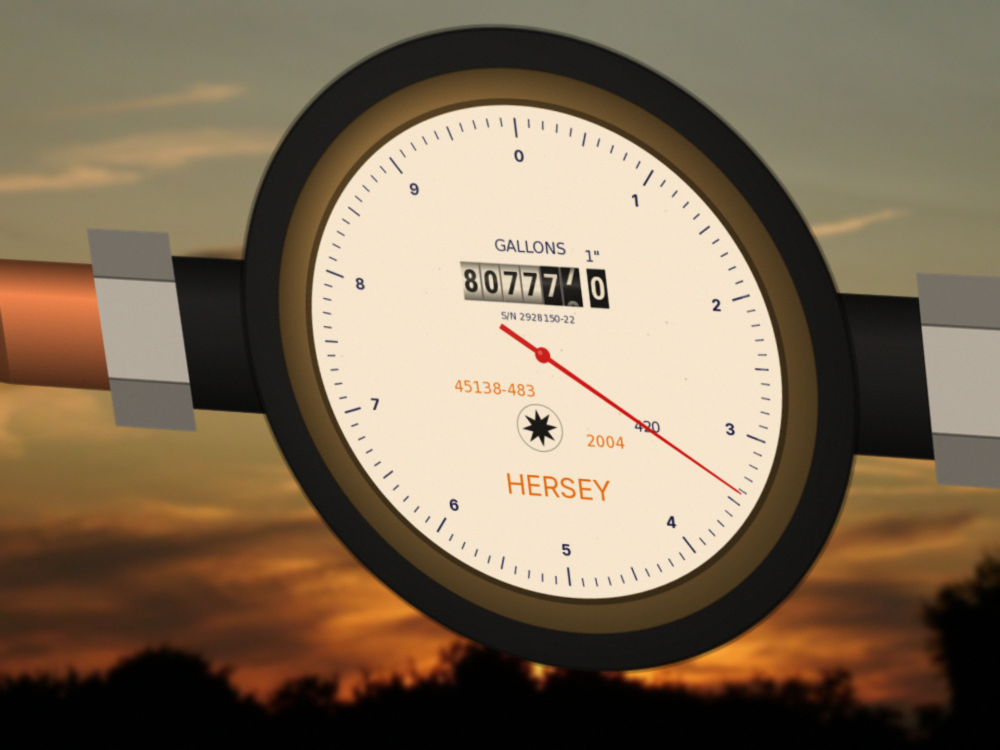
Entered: 8077773.4,gal
